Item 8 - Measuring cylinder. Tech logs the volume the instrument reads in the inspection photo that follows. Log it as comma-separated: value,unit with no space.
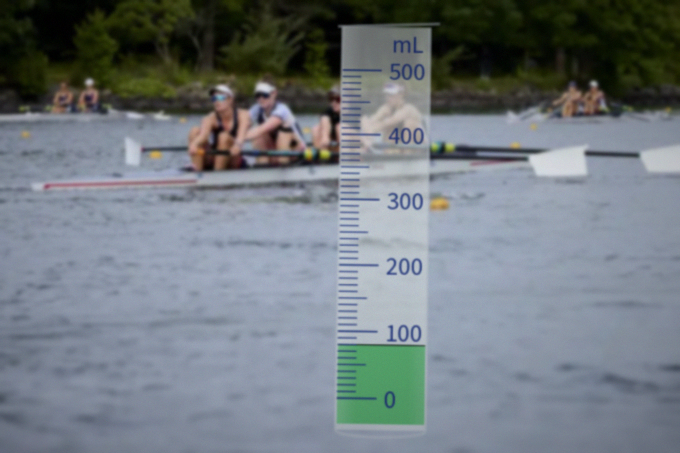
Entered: 80,mL
